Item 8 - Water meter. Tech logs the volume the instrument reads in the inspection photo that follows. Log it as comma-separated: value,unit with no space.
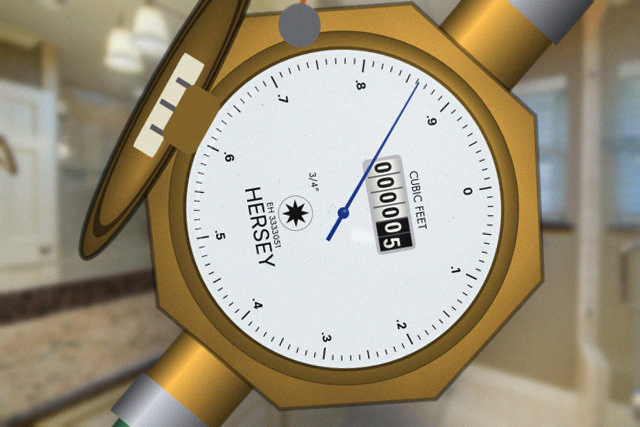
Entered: 4.86,ft³
